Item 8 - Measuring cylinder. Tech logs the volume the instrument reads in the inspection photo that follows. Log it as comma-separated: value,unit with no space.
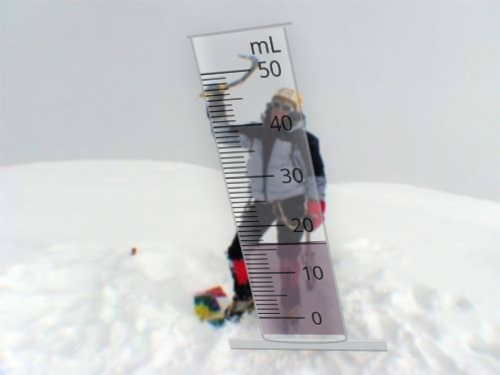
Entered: 16,mL
